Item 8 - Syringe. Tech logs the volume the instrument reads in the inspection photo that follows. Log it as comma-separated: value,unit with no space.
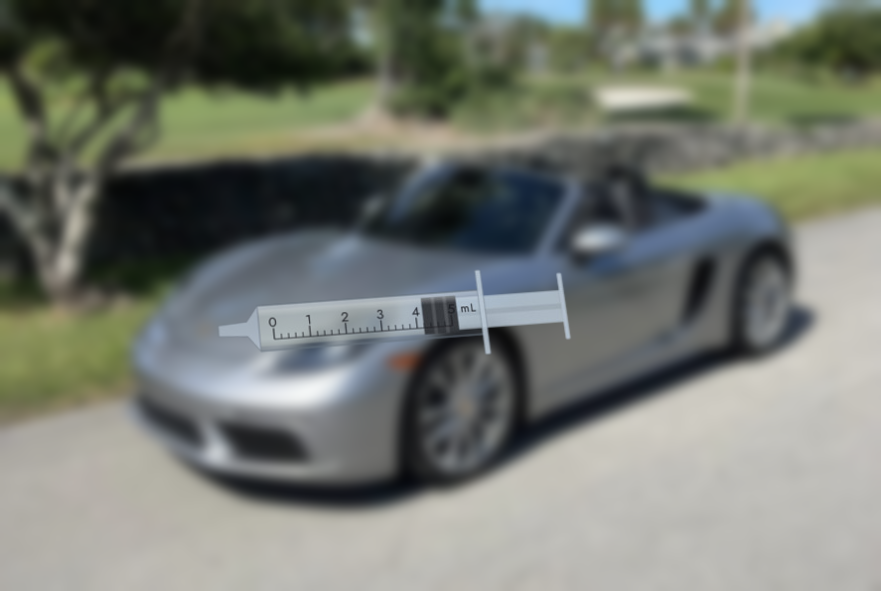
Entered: 4.2,mL
